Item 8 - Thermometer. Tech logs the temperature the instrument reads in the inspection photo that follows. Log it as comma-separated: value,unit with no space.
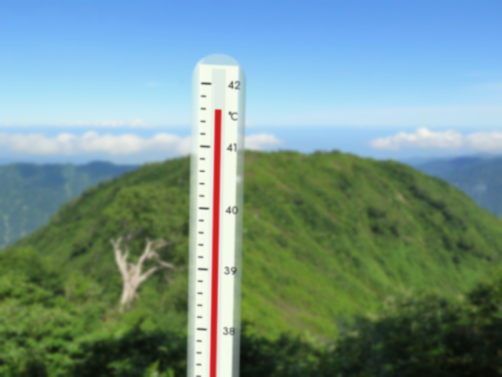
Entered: 41.6,°C
